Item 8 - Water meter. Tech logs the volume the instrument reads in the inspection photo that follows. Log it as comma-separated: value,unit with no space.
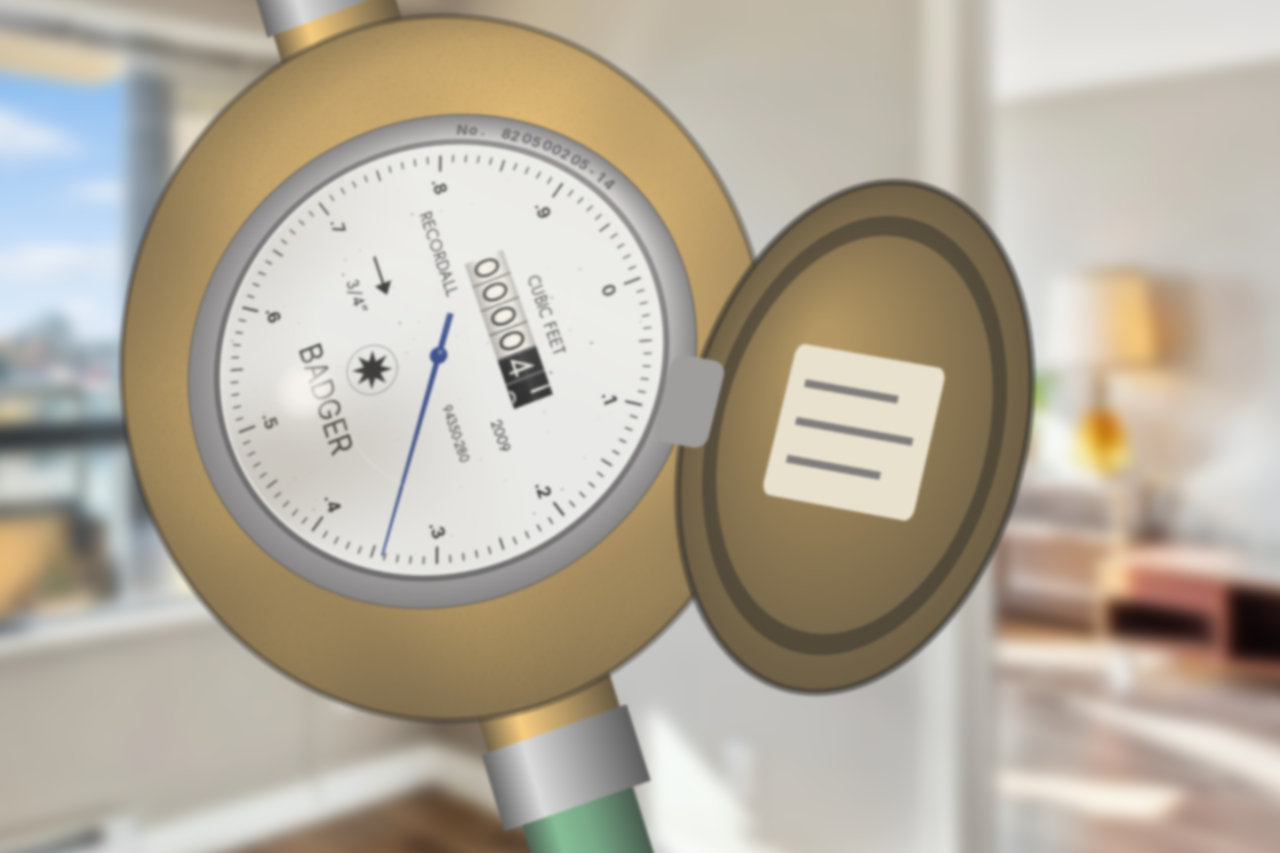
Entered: 41.34,ft³
